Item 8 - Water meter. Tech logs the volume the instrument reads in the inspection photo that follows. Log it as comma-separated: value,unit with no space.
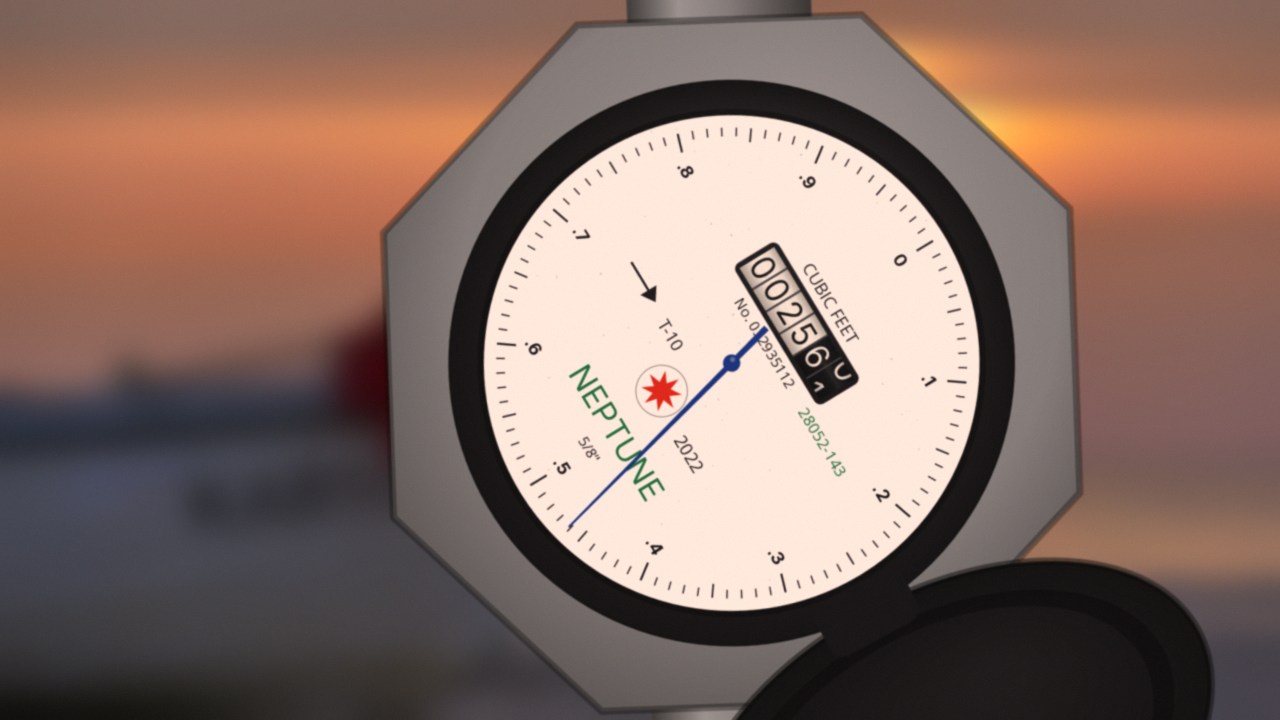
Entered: 2560.46,ft³
